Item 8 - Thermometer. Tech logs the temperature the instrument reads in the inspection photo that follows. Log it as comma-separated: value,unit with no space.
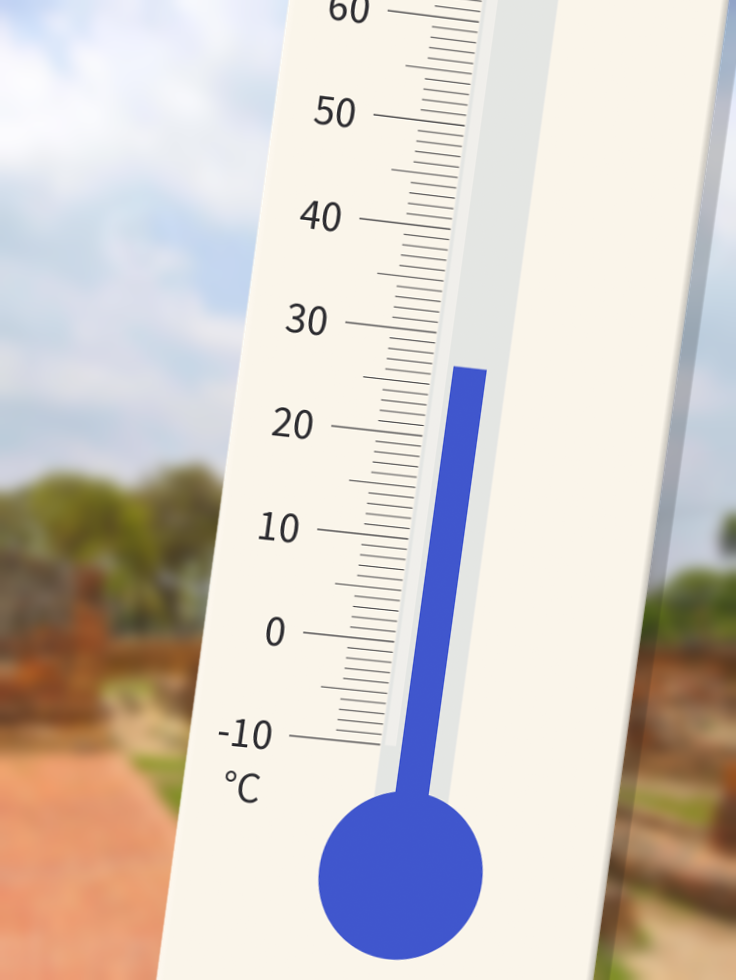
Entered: 27,°C
